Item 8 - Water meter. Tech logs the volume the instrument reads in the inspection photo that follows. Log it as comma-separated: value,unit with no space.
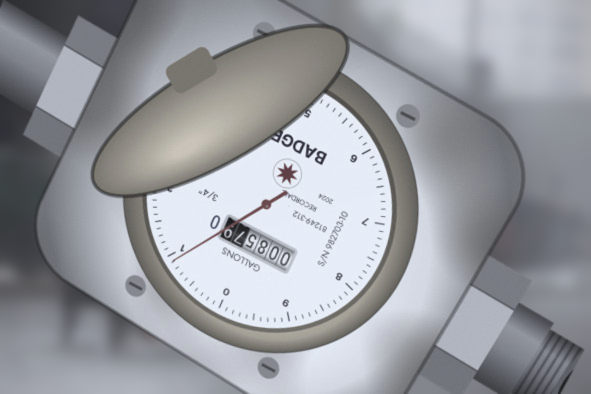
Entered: 85790.9,gal
